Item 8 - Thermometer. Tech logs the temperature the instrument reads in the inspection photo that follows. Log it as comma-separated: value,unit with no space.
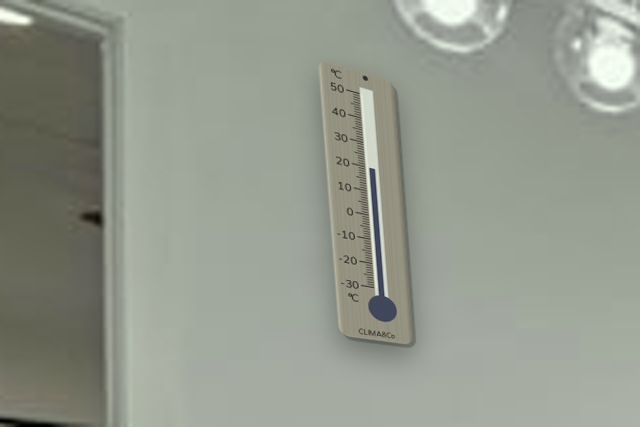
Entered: 20,°C
